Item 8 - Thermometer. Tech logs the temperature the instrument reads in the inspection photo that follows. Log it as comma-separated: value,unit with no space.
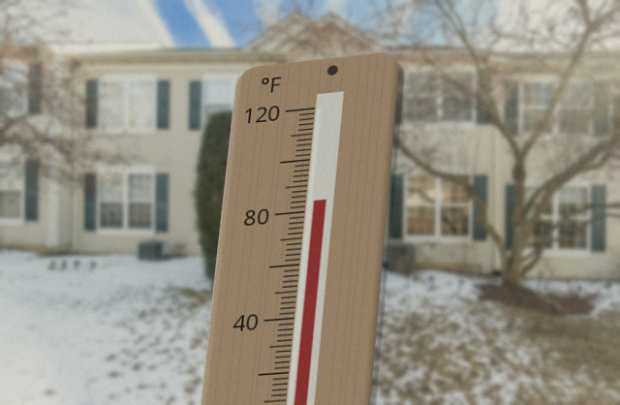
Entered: 84,°F
